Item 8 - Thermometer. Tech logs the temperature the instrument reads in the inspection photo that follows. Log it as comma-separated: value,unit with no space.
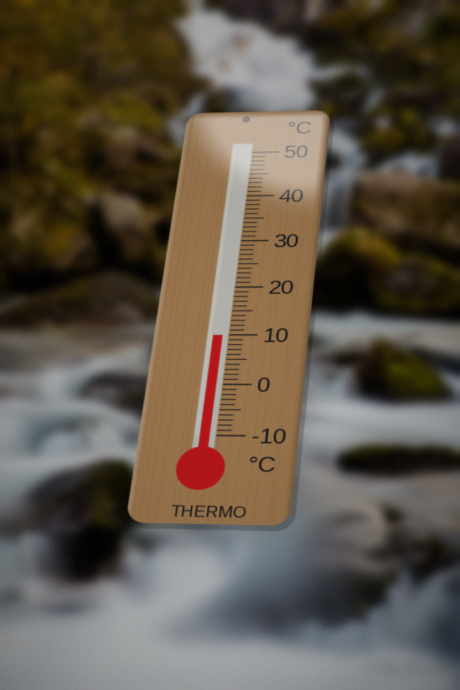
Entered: 10,°C
